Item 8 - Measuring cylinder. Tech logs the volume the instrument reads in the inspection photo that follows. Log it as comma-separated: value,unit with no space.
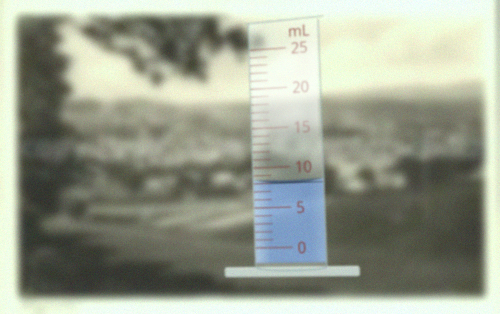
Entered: 8,mL
